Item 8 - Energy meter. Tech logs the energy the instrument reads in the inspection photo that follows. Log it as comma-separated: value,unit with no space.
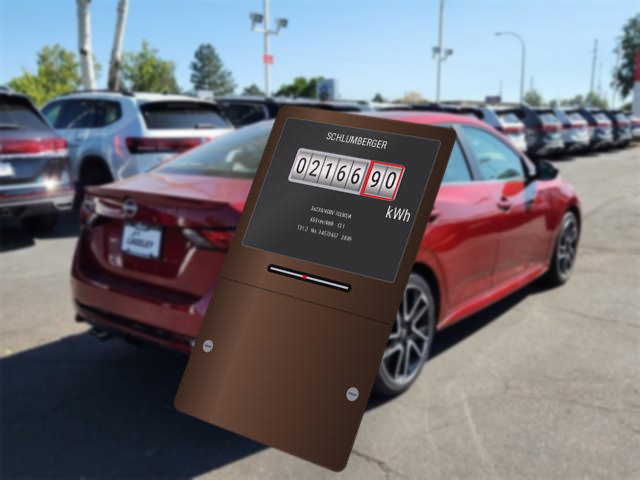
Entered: 2166.90,kWh
